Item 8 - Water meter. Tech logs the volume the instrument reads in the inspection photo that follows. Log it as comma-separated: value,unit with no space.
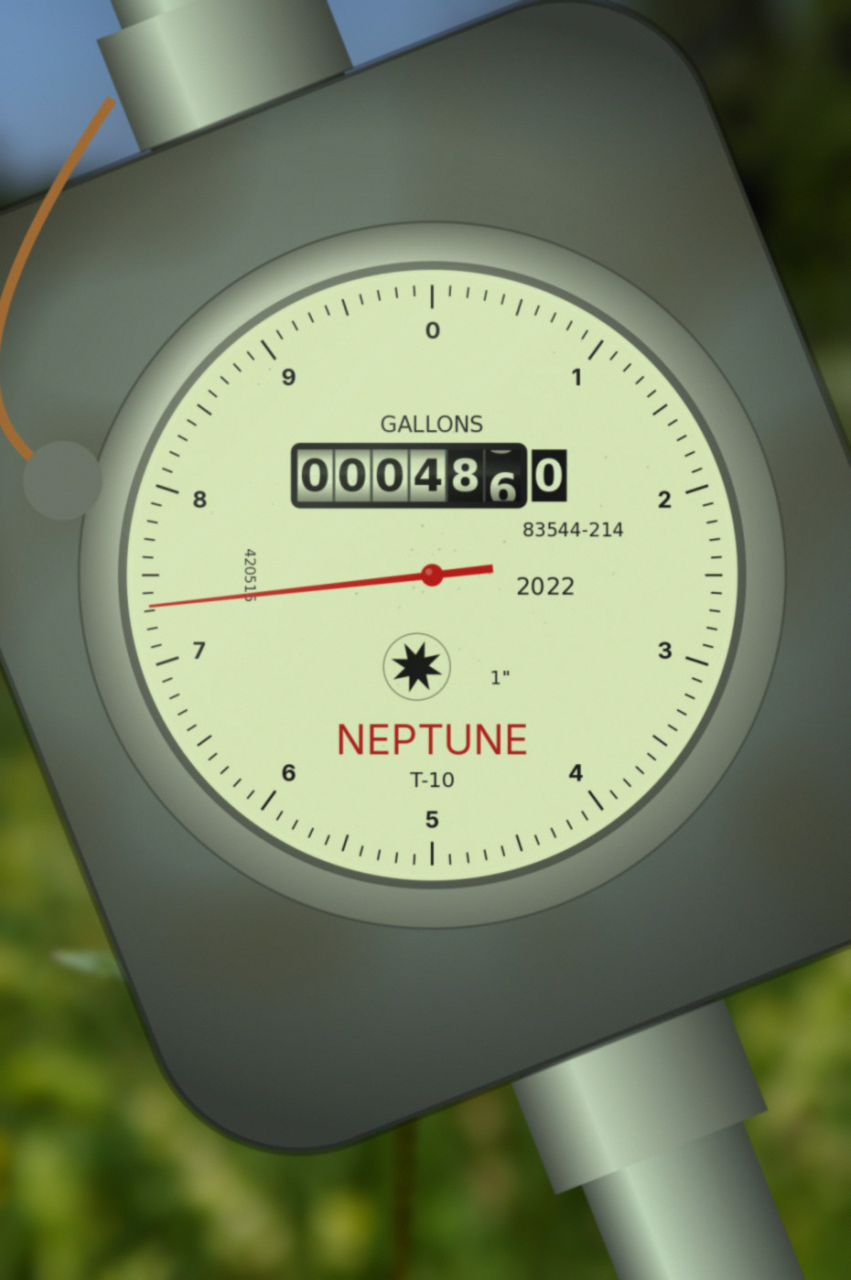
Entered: 4857.3,gal
